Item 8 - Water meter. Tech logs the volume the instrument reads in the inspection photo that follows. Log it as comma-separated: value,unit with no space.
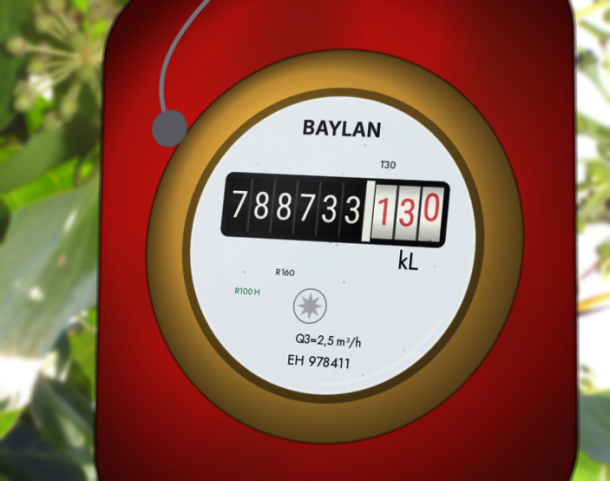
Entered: 788733.130,kL
